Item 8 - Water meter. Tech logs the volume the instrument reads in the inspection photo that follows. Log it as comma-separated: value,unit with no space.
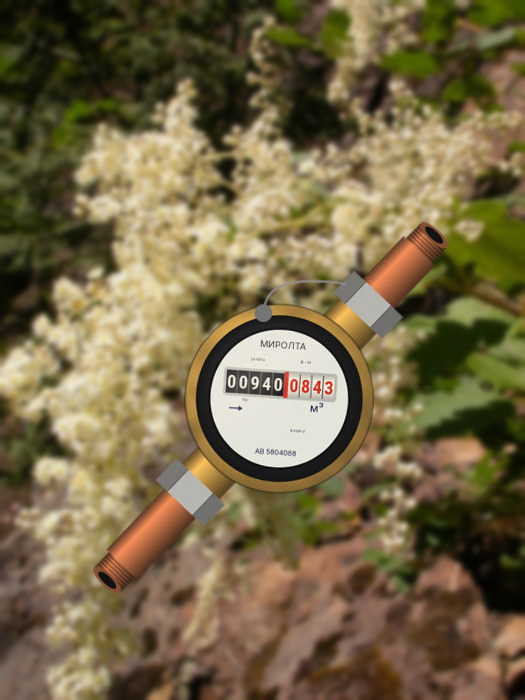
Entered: 940.0843,m³
